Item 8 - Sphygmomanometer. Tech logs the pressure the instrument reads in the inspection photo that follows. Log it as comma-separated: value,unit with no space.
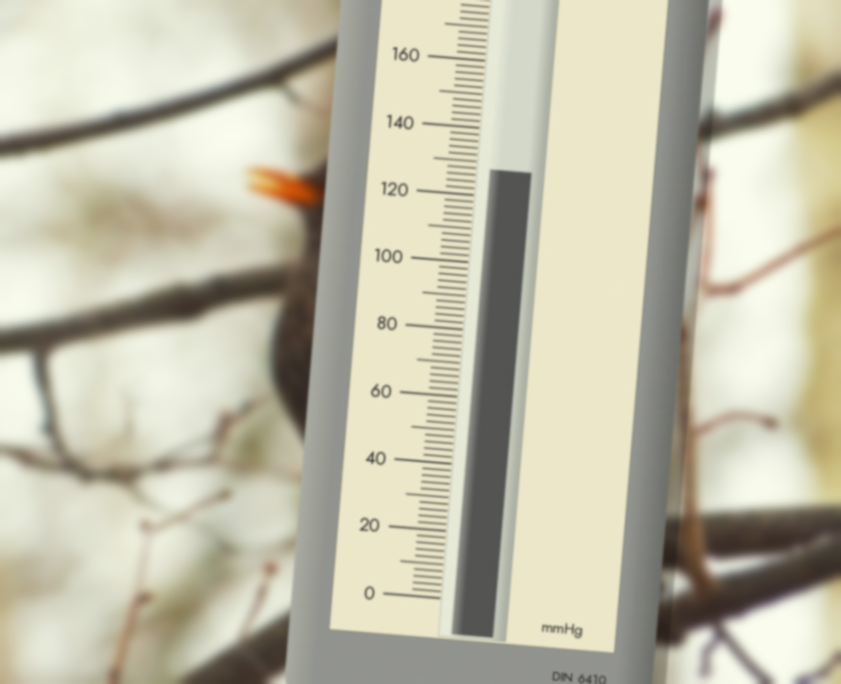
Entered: 128,mmHg
